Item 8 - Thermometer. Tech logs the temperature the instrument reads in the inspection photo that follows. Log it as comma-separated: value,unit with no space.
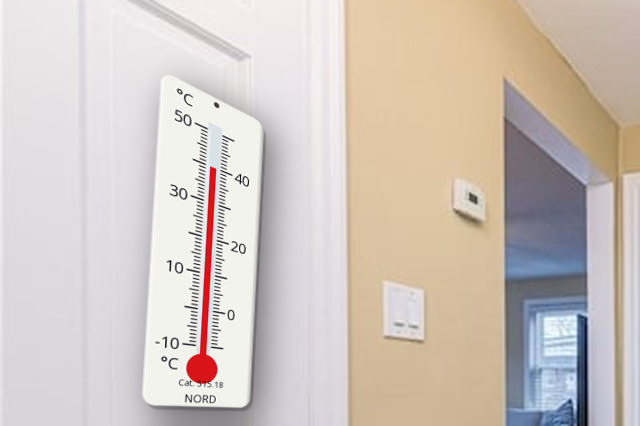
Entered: 40,°C
